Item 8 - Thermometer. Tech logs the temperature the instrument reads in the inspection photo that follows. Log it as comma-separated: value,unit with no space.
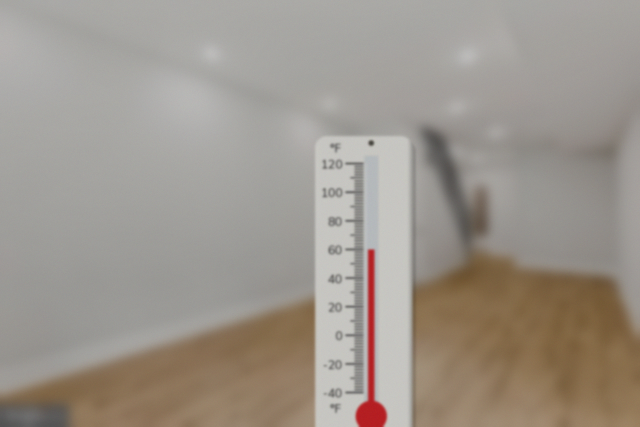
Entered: 60,°F
